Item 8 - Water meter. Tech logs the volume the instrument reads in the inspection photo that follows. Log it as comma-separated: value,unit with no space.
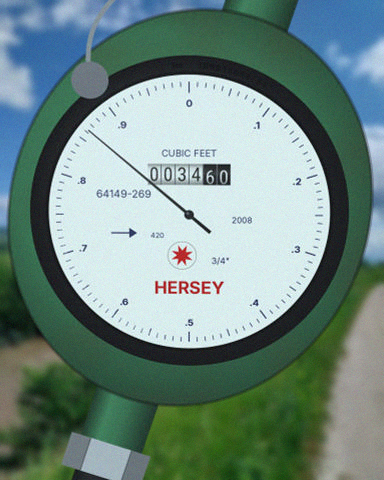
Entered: 3459.86,ft³
